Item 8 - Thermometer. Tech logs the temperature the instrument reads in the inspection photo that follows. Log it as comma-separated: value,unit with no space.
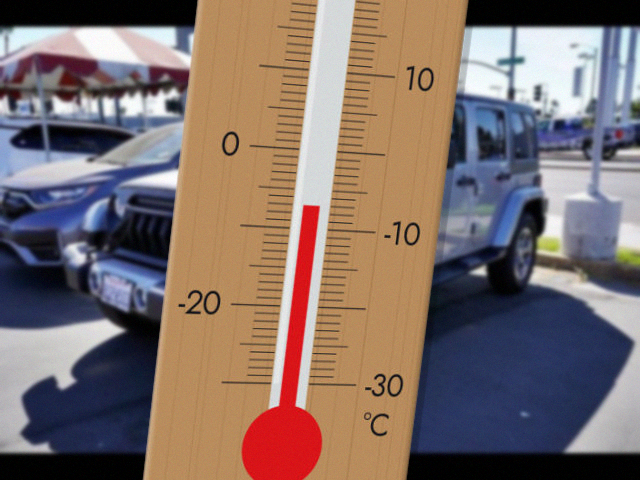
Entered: -7,°C
